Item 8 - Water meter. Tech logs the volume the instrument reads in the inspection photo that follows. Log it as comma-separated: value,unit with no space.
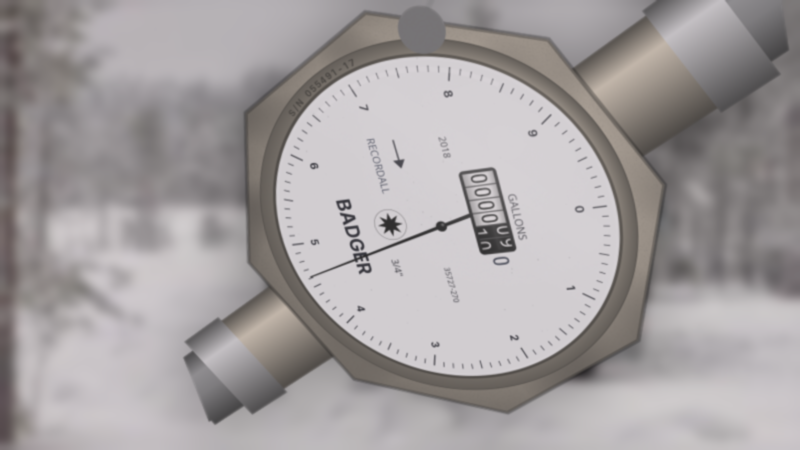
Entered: 94.6,gal
